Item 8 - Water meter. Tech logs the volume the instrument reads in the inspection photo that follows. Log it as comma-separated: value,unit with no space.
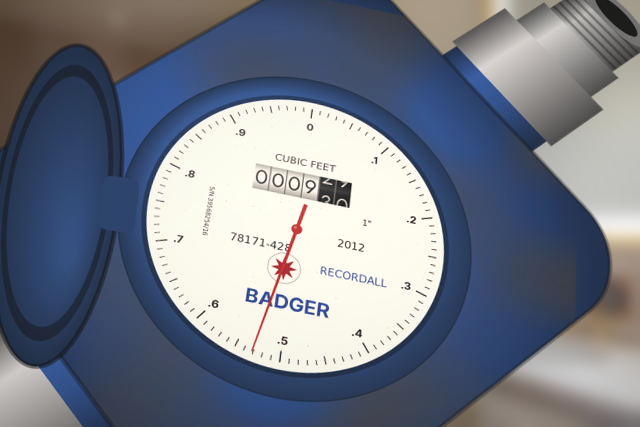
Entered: 929.53,ft³
